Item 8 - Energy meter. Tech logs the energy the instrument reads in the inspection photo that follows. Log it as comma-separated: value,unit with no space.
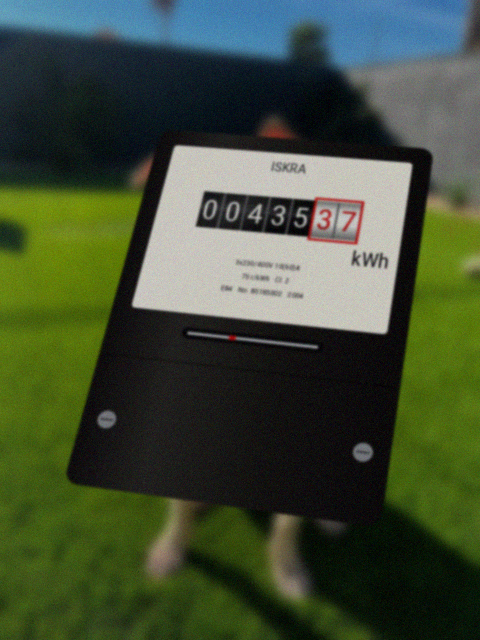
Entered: 435.37,kWh
